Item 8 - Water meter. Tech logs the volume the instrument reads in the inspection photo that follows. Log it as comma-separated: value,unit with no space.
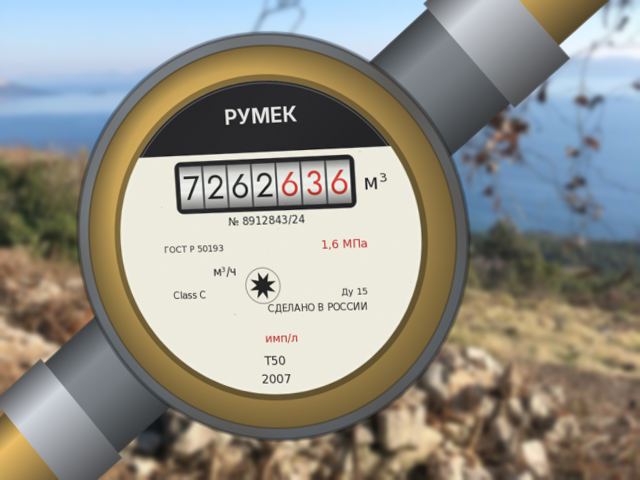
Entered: 7262.636,m³
